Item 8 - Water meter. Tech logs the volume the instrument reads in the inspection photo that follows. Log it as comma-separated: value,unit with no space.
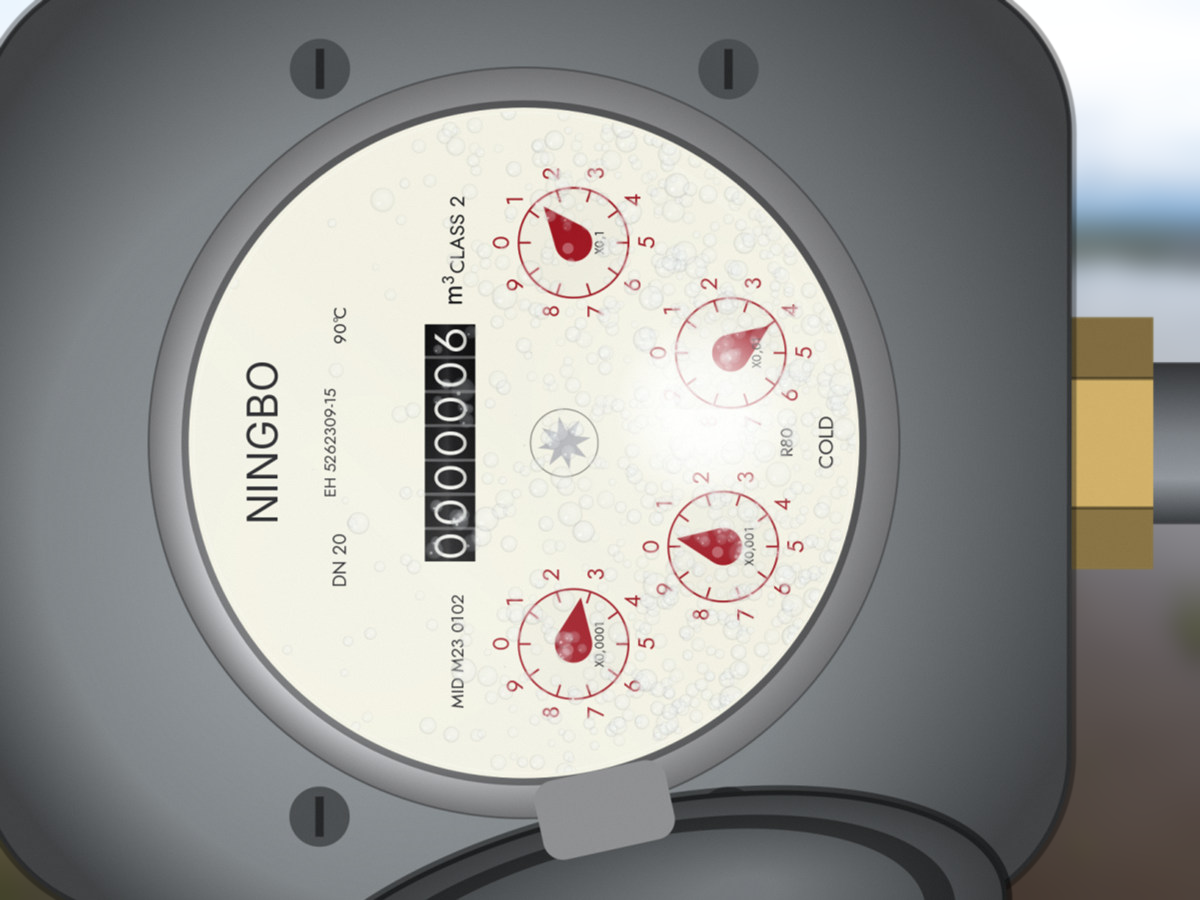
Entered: 6.1402,m³
